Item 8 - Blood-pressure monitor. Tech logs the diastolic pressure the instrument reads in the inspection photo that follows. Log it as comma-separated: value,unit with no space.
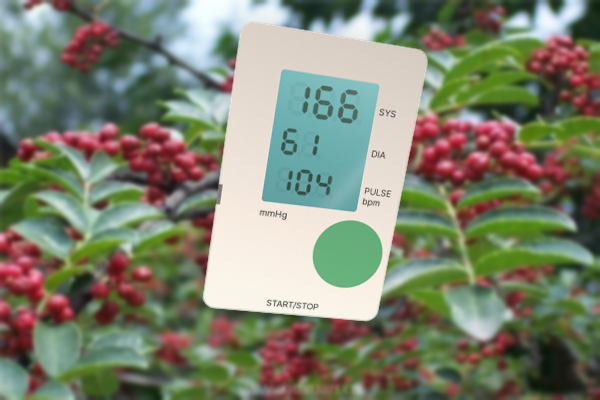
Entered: 61,mmHg
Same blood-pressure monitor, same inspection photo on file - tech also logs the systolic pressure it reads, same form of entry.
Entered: 166,mmHg
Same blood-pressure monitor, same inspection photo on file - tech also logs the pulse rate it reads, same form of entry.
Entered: 104,bpm
